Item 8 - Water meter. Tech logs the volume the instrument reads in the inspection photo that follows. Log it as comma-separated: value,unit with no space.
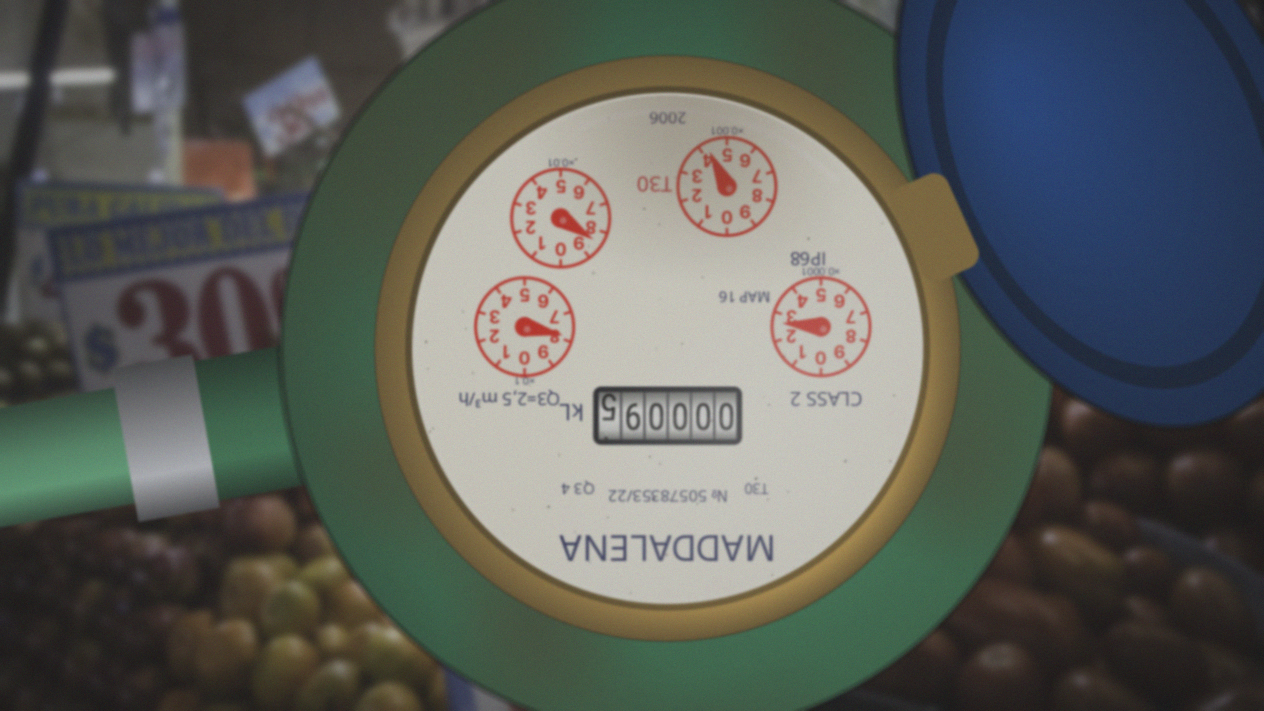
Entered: 94.7842,kL
